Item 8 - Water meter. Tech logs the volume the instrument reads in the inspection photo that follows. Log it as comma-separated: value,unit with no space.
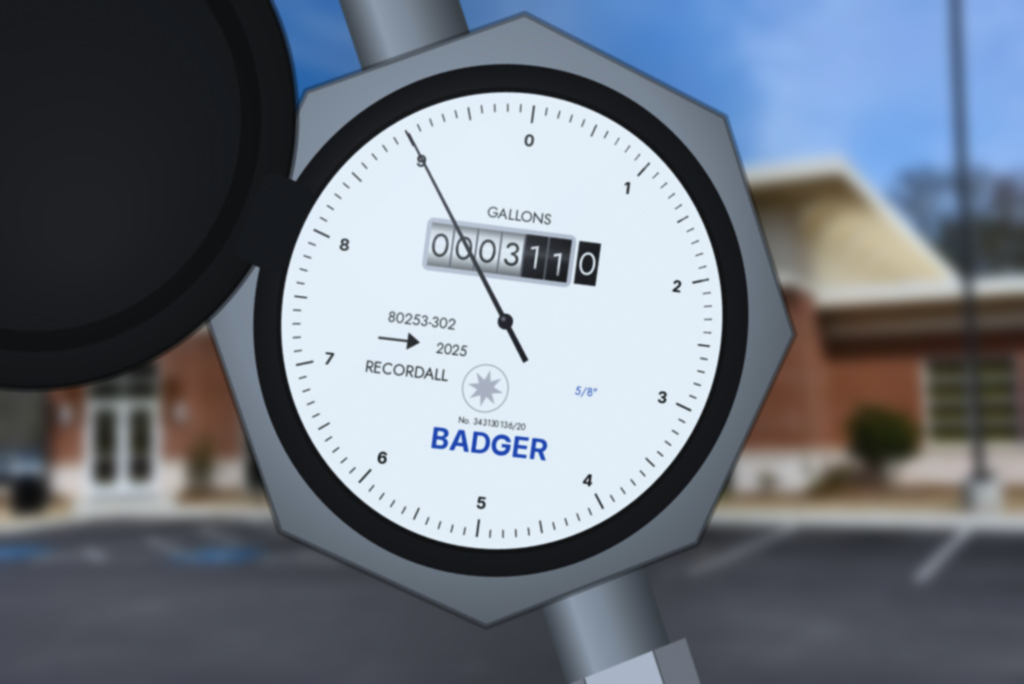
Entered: 3109.0,gal
